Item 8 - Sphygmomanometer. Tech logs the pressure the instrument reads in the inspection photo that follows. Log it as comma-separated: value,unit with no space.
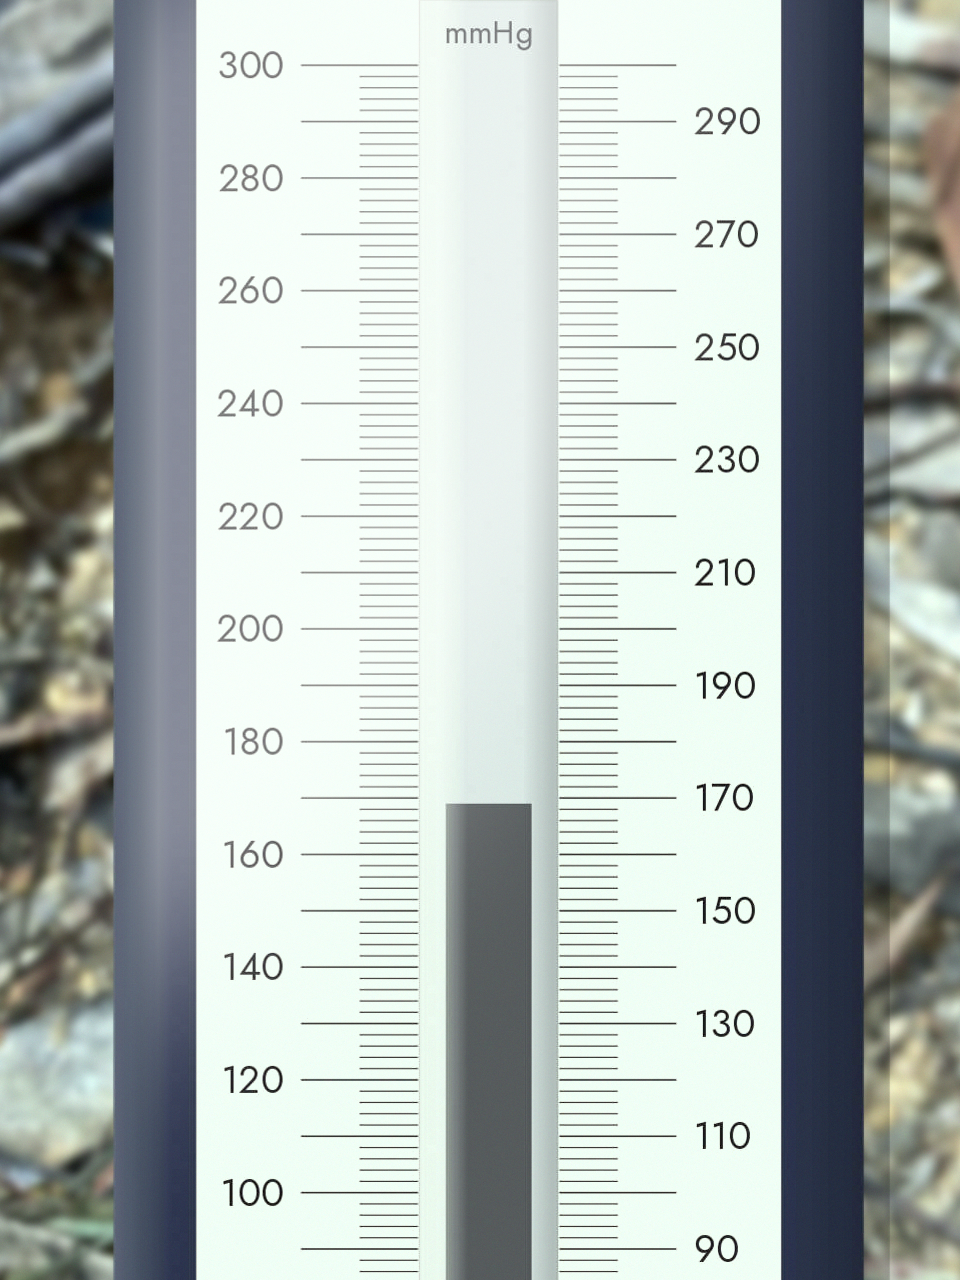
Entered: 169,mmHg
